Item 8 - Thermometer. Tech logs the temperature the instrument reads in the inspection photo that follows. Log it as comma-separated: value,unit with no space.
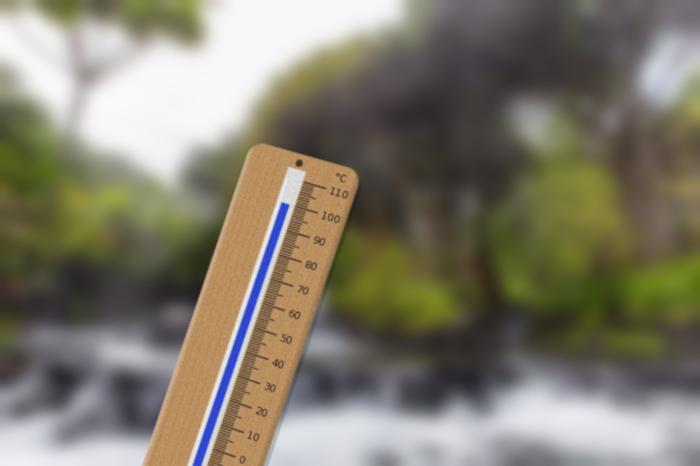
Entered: 100,°C
